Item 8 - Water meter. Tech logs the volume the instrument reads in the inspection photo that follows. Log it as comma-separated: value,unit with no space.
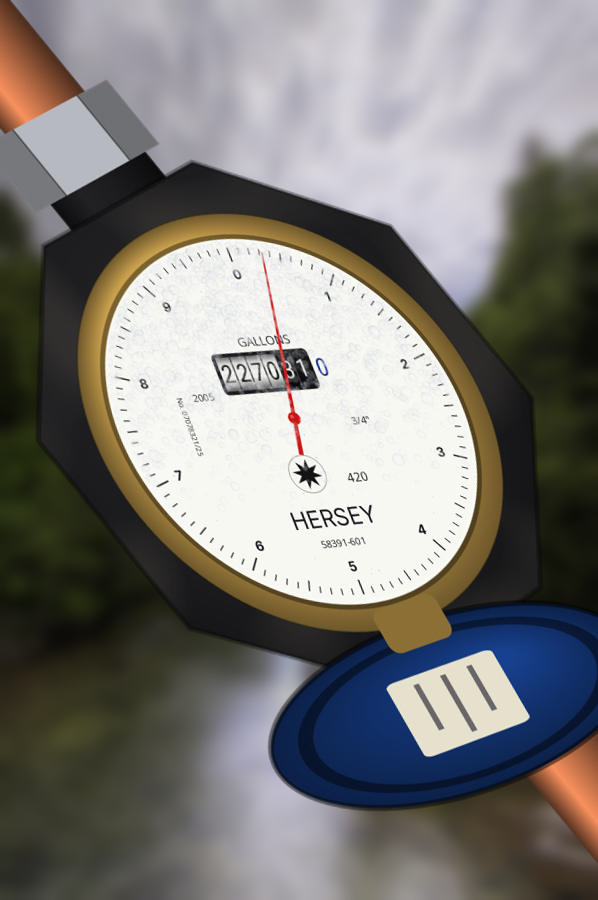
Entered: 2270310.3,gal
